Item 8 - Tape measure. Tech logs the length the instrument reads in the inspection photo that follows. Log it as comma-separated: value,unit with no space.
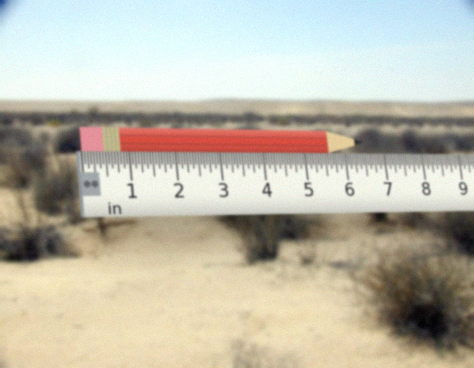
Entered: 6.5,in
